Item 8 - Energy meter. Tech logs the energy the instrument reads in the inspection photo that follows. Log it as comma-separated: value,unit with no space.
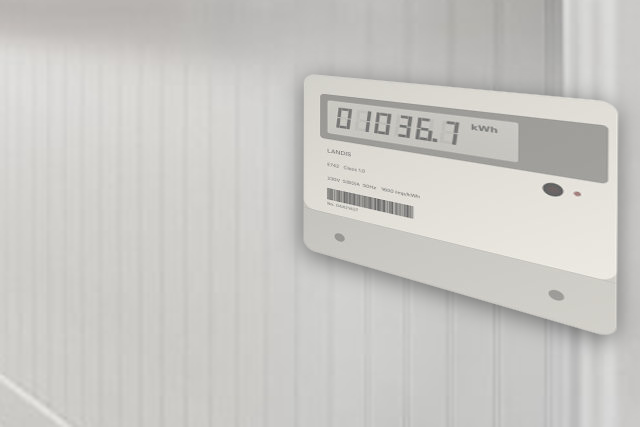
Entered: 1036.7,kWh
